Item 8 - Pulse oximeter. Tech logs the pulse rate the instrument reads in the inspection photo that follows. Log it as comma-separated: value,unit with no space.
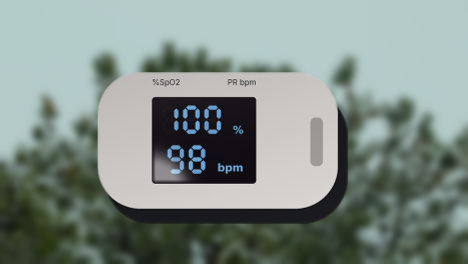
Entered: 98,bpm
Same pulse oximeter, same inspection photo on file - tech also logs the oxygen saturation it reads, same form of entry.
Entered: 100,%
